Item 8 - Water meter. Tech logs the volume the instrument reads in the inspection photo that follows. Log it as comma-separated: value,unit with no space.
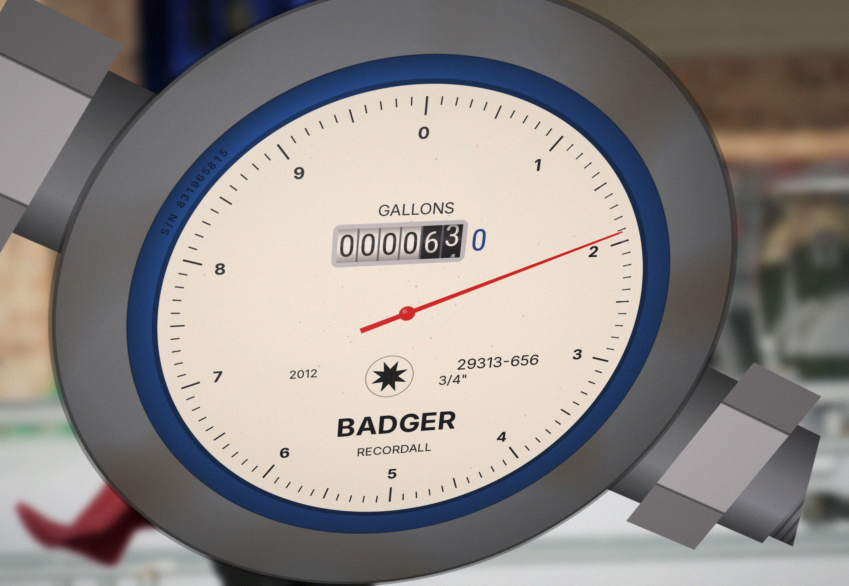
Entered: 631.9,gal
